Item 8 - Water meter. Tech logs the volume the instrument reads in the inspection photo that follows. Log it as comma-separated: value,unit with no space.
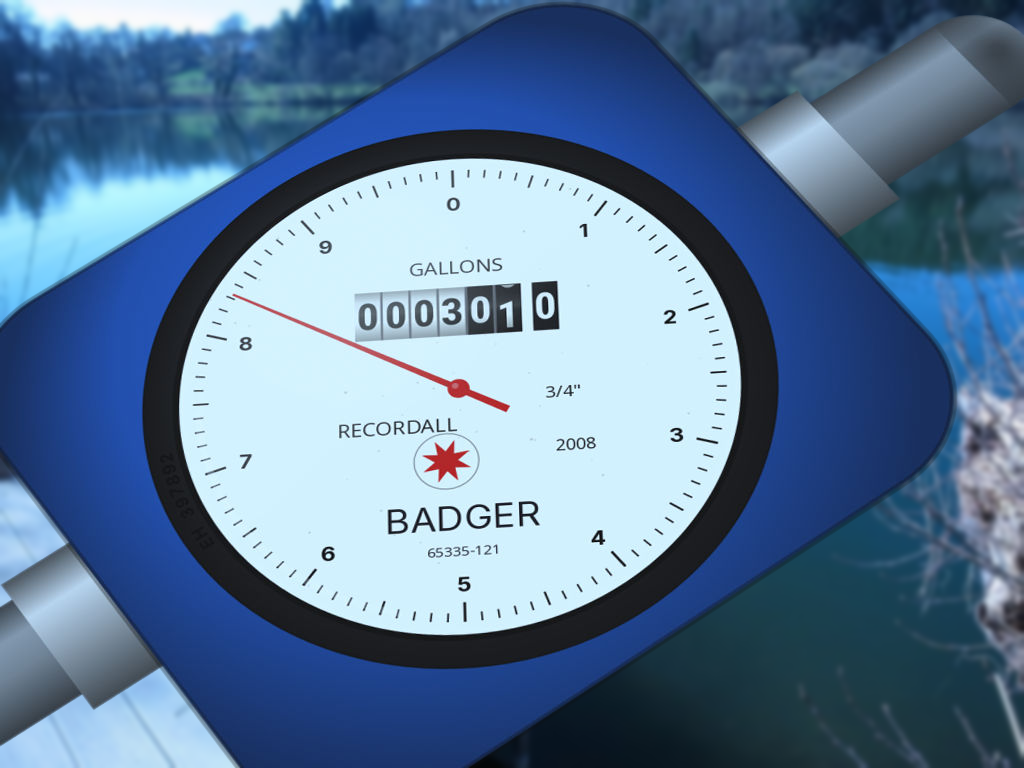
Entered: 3008.3,gal
